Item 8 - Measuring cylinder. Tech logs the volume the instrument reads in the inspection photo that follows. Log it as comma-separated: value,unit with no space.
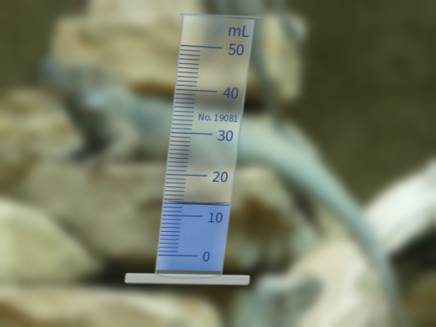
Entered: 13,mL
